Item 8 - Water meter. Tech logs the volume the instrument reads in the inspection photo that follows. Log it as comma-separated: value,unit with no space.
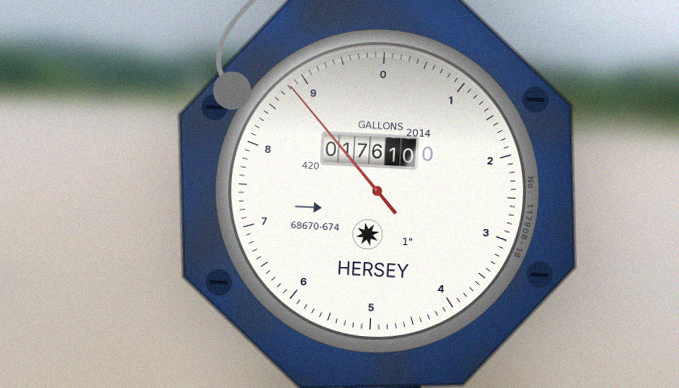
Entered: 176098.8,gal
